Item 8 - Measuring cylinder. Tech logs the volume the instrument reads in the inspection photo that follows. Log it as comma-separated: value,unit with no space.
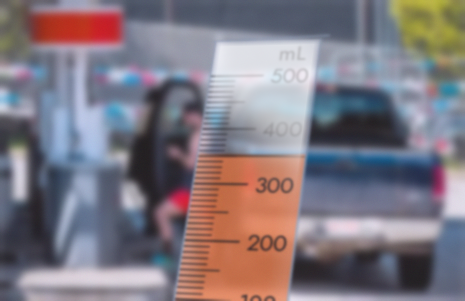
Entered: 350,mL
